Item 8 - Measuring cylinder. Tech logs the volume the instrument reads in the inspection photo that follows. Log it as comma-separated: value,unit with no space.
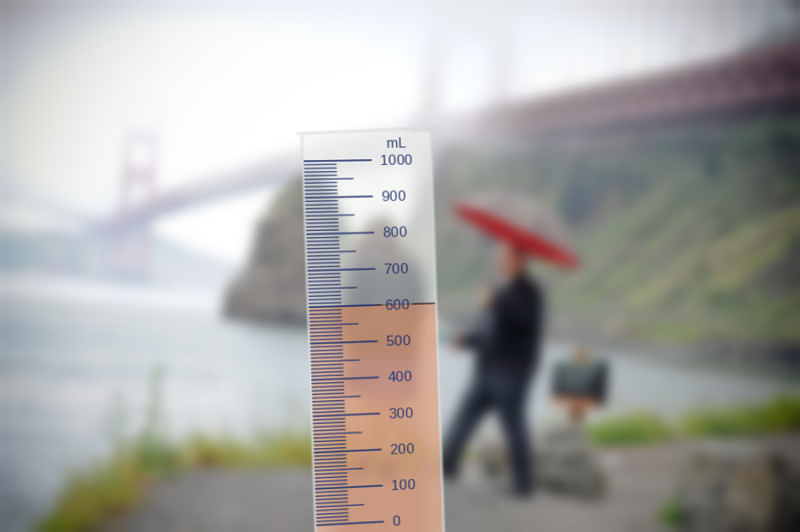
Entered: 600,mL
